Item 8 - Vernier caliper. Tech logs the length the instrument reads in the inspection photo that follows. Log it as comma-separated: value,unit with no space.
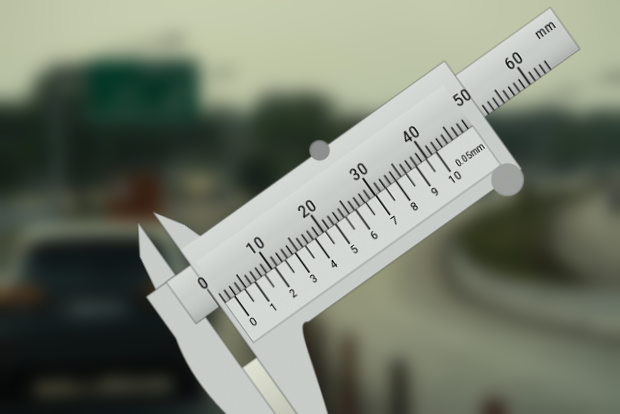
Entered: 2.8,mm
